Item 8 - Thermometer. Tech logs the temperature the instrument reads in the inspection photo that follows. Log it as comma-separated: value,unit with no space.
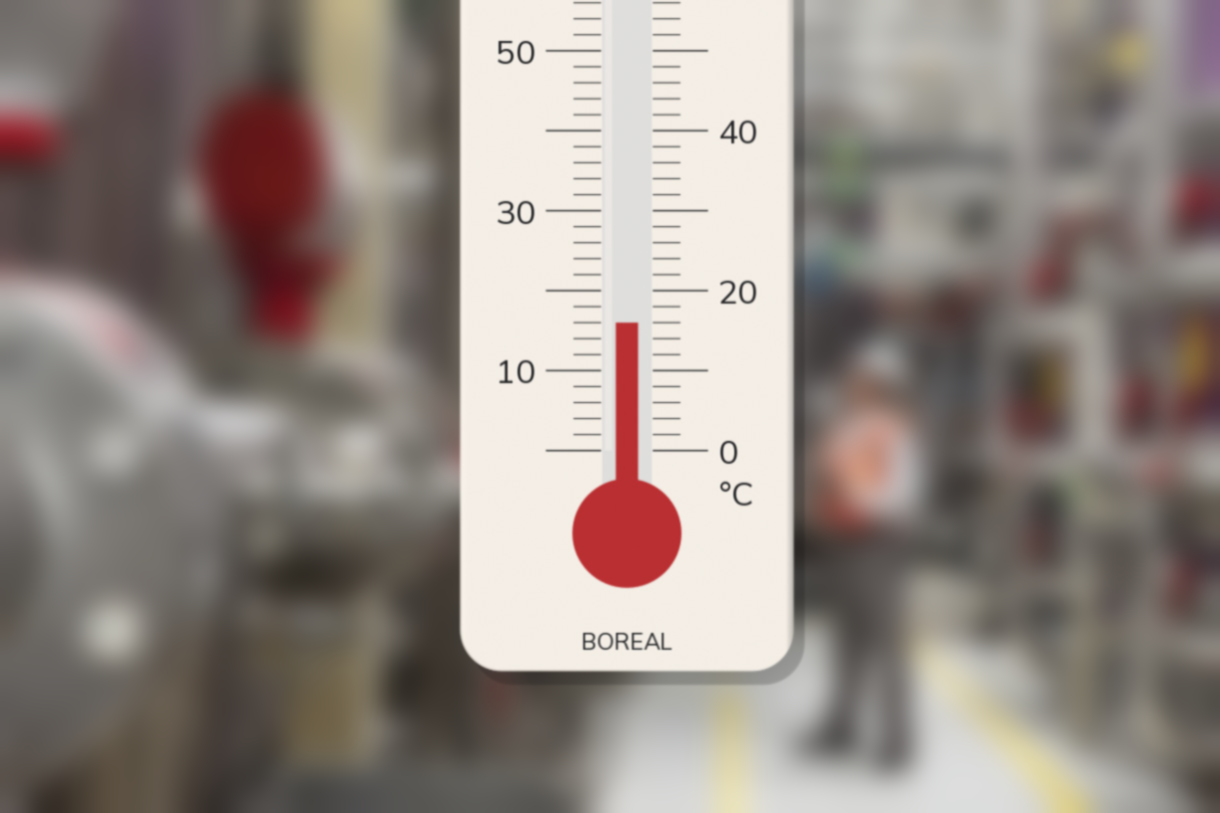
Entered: 16,°C
